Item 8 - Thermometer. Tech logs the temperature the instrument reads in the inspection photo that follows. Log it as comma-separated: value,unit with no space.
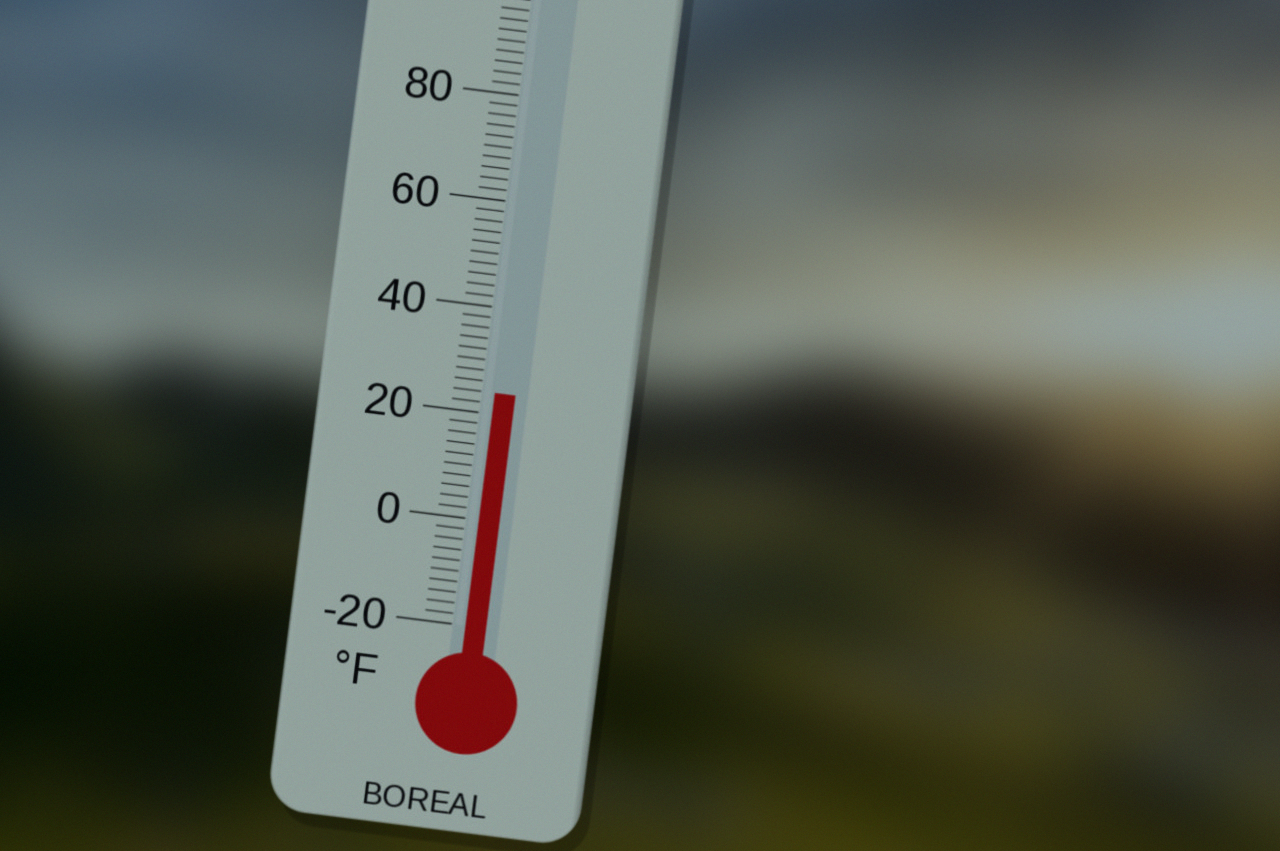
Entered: 24,°F
